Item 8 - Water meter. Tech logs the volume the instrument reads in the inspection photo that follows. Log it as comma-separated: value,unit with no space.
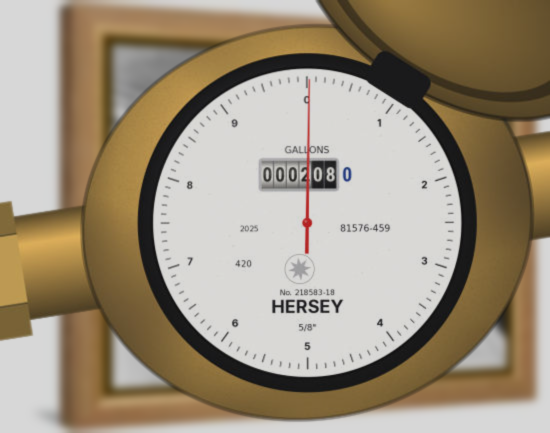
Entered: 2080.0,gal
